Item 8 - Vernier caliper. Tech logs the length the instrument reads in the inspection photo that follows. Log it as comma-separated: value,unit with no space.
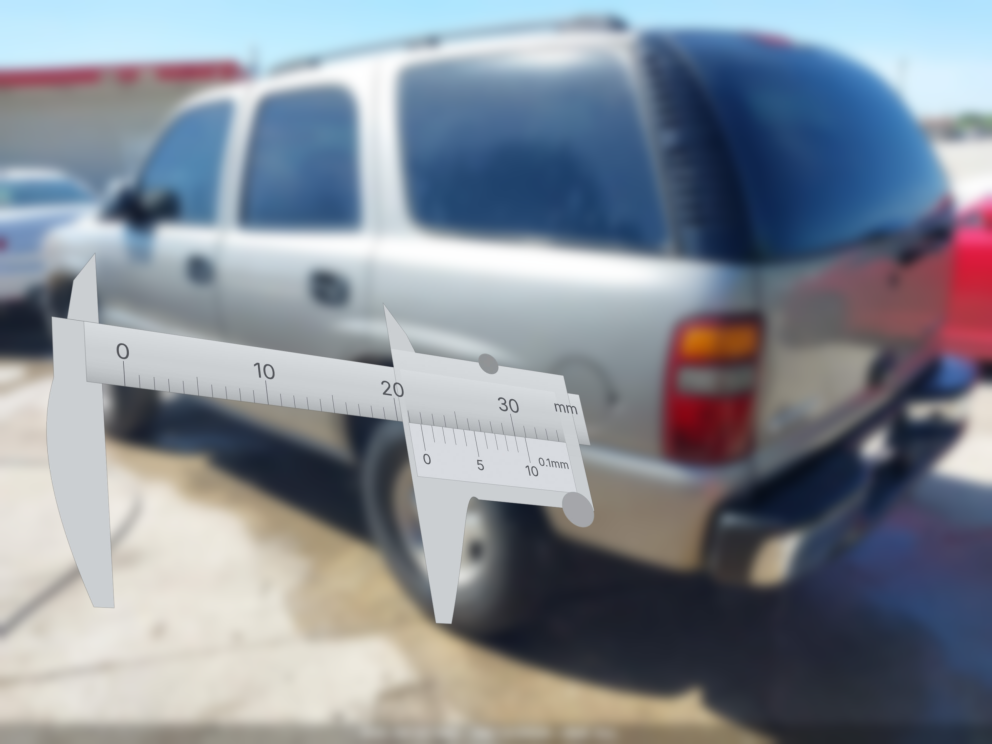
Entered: 21.9,mm
